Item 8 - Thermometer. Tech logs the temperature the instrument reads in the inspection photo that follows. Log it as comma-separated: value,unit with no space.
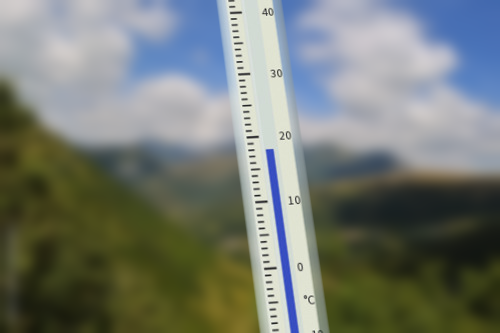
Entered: 18,°C
